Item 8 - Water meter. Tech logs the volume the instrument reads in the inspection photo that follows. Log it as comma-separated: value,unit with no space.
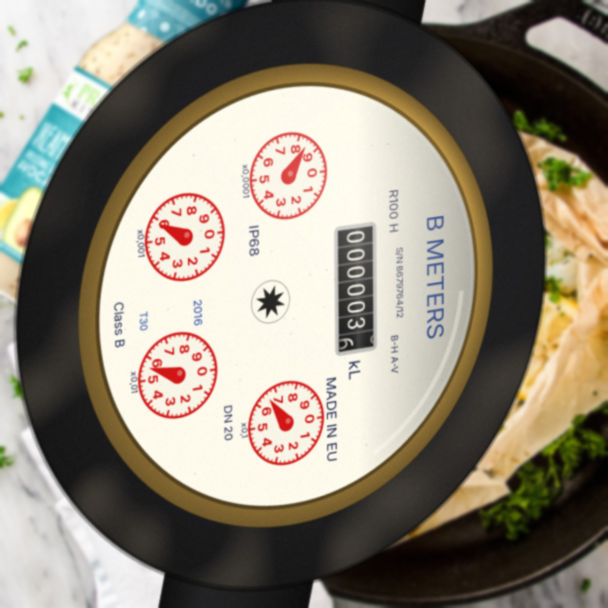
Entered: 35.6558,kL
